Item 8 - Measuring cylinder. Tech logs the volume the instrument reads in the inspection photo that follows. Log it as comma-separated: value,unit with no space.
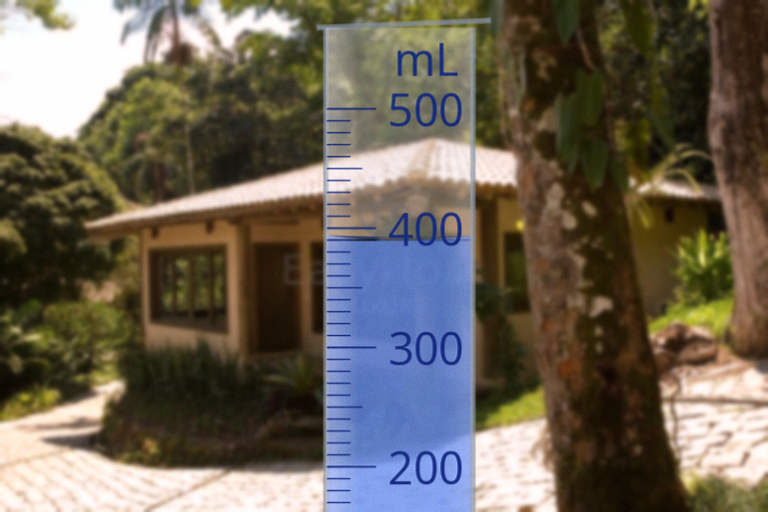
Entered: 390,mL
